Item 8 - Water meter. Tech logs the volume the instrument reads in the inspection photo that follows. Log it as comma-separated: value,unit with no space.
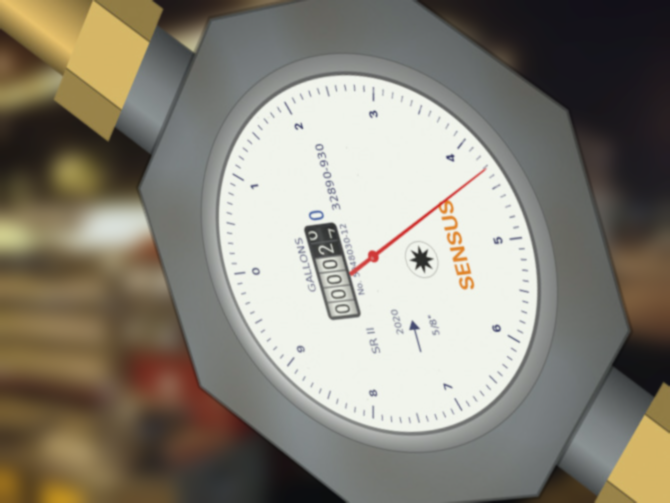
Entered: 264.3,gal
